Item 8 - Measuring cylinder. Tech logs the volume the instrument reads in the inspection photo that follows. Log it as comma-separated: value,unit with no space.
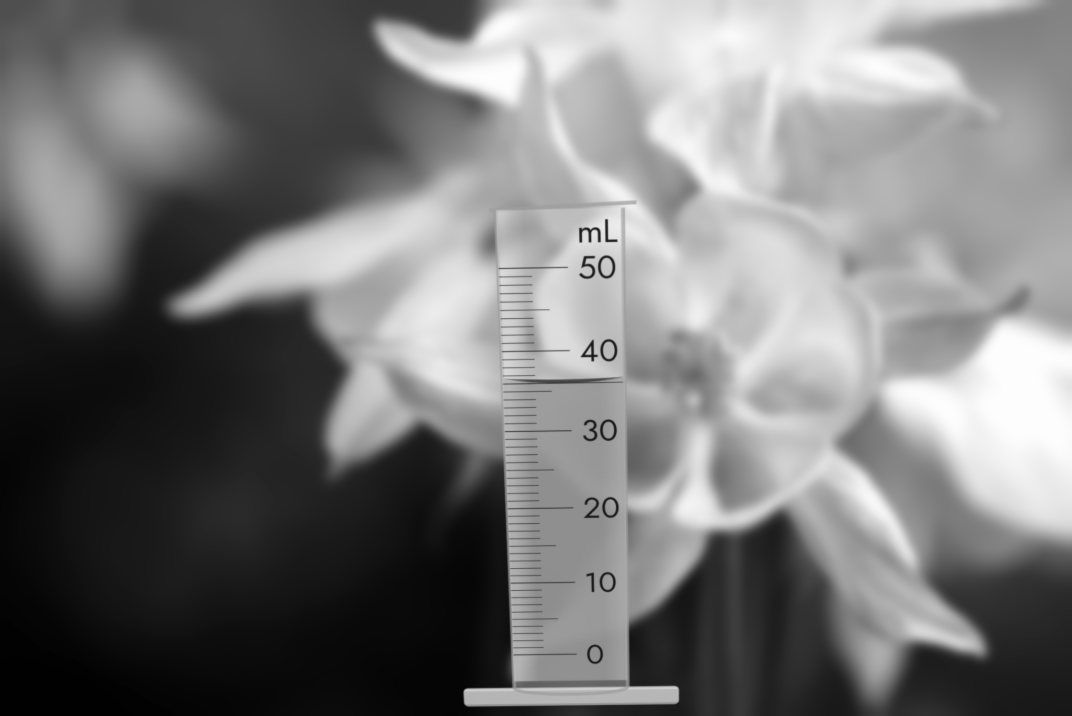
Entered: 36,mL
